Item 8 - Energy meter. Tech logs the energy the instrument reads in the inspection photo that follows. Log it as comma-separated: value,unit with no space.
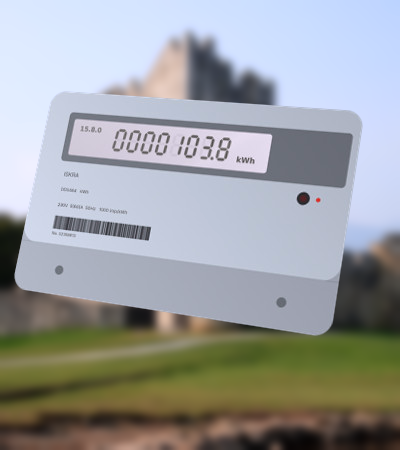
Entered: 103.8,kWh
